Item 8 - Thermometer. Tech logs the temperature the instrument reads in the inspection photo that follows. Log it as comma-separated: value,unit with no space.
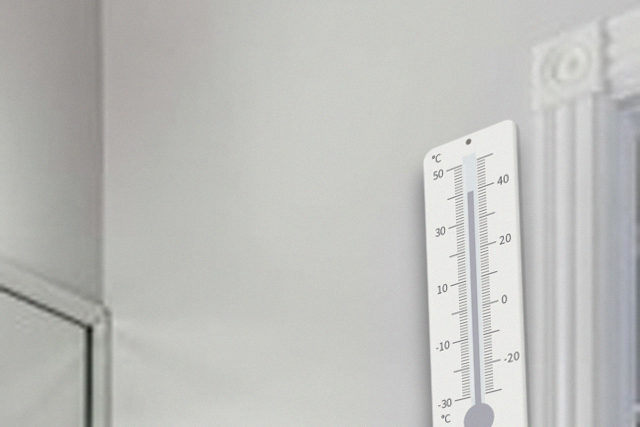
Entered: 40,°C
